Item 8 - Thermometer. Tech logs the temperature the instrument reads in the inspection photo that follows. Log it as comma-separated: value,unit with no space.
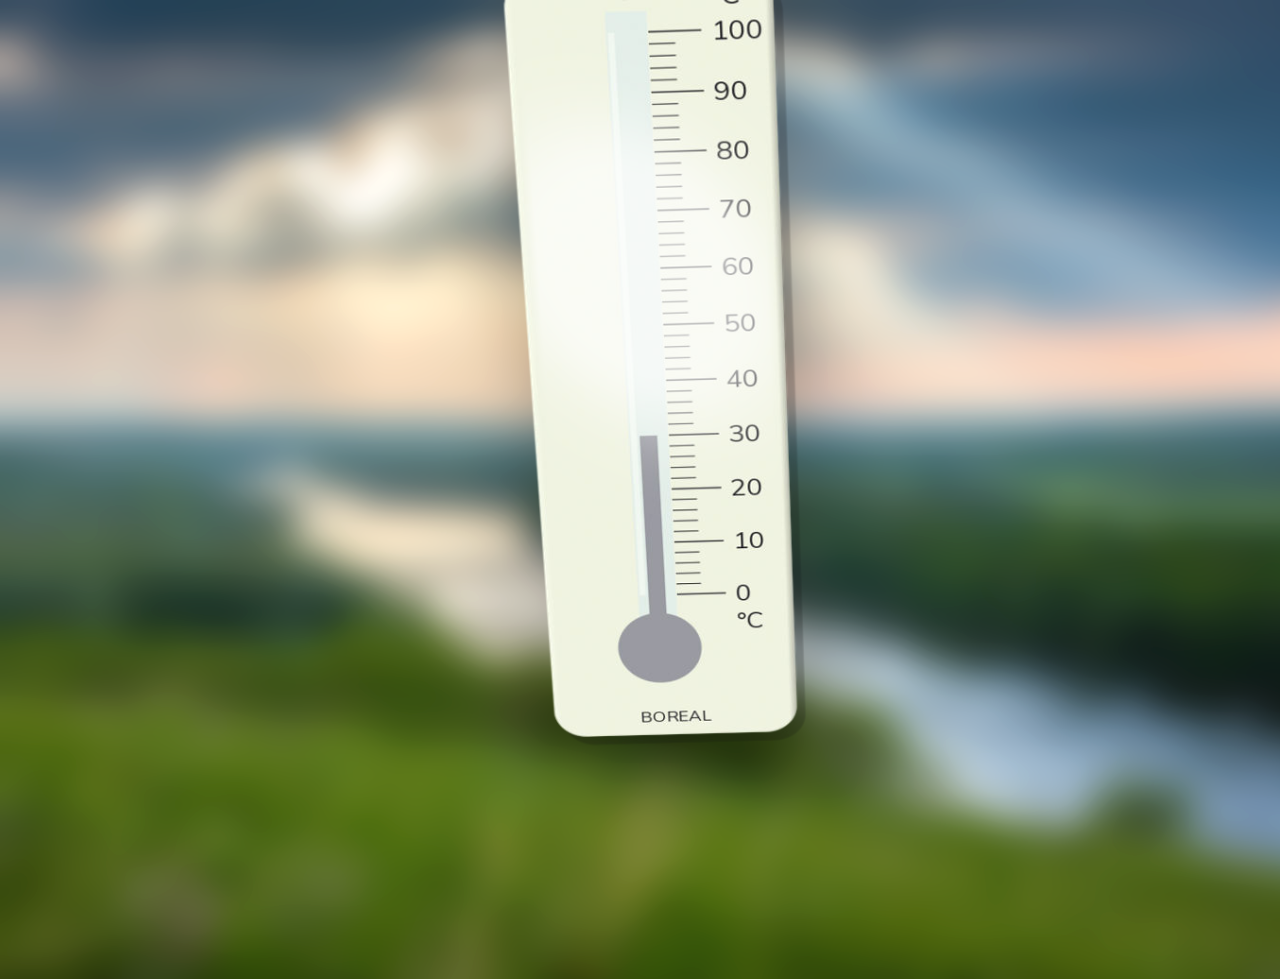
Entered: 30,°C
